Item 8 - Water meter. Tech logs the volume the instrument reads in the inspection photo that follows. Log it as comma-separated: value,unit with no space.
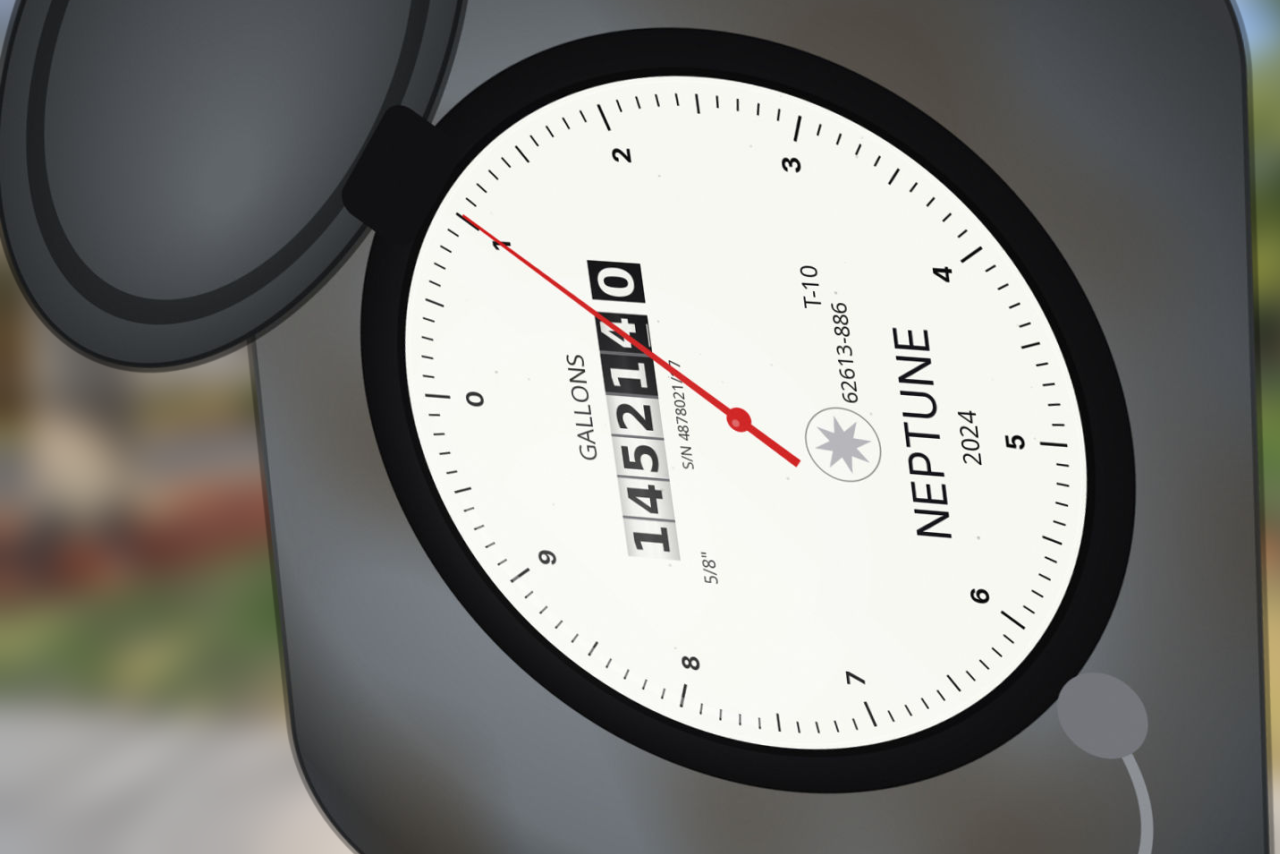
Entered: 1452141.0,gal
